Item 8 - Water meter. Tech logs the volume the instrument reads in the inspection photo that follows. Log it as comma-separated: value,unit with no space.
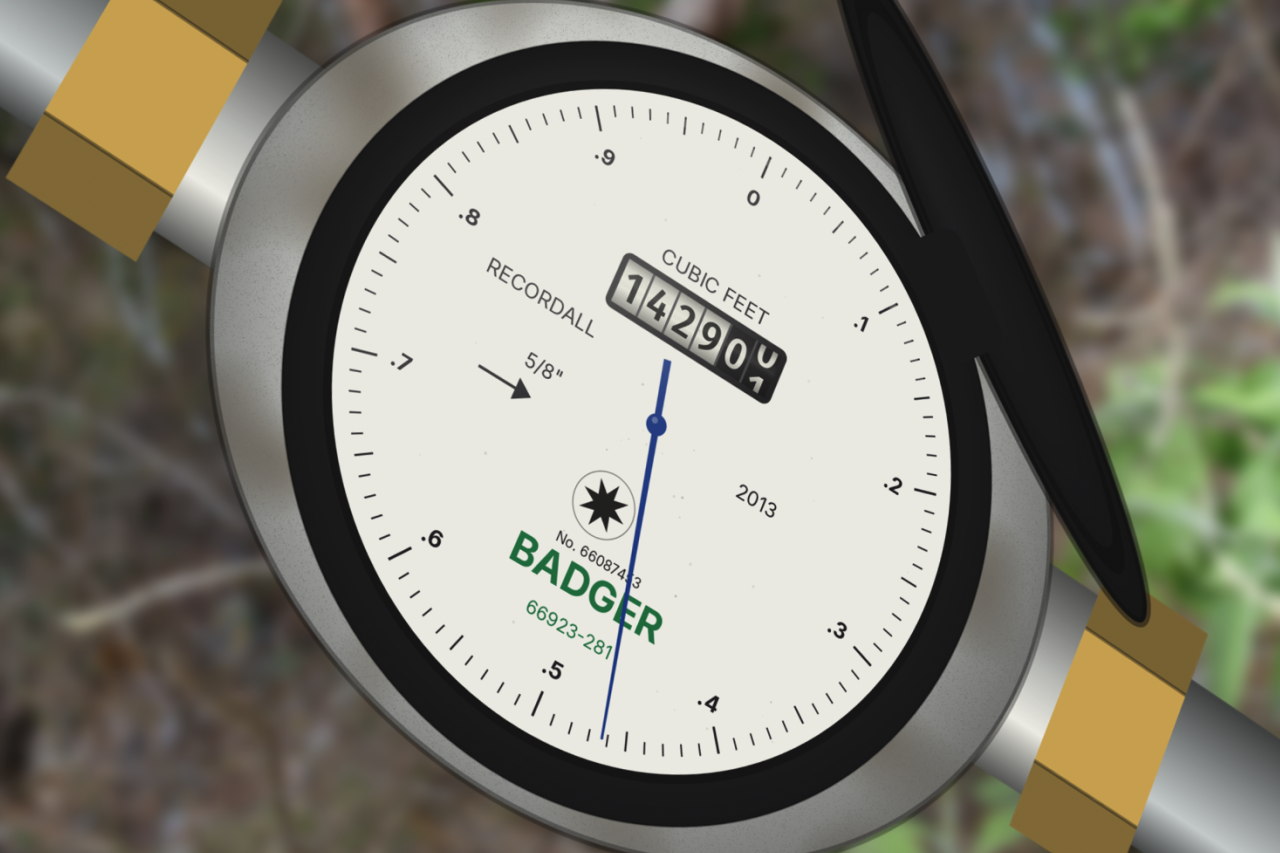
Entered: 142900.46,ft³
